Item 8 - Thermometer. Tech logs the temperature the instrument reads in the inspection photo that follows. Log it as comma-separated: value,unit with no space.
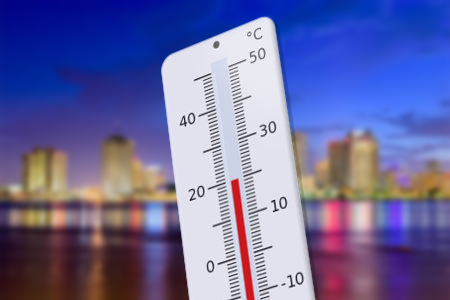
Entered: 20,°C
